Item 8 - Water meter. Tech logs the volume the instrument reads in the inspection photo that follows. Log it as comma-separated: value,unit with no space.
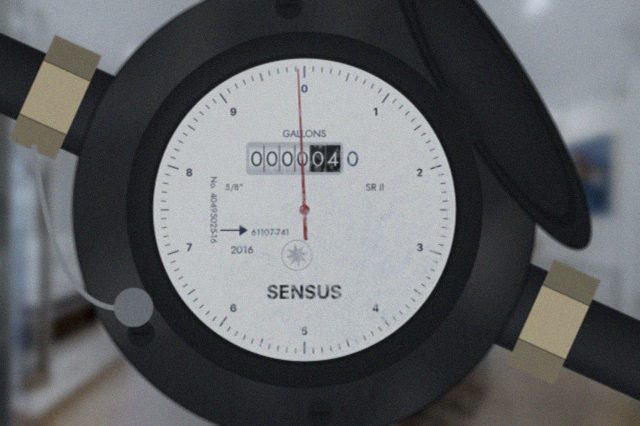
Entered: 39.9,gal
